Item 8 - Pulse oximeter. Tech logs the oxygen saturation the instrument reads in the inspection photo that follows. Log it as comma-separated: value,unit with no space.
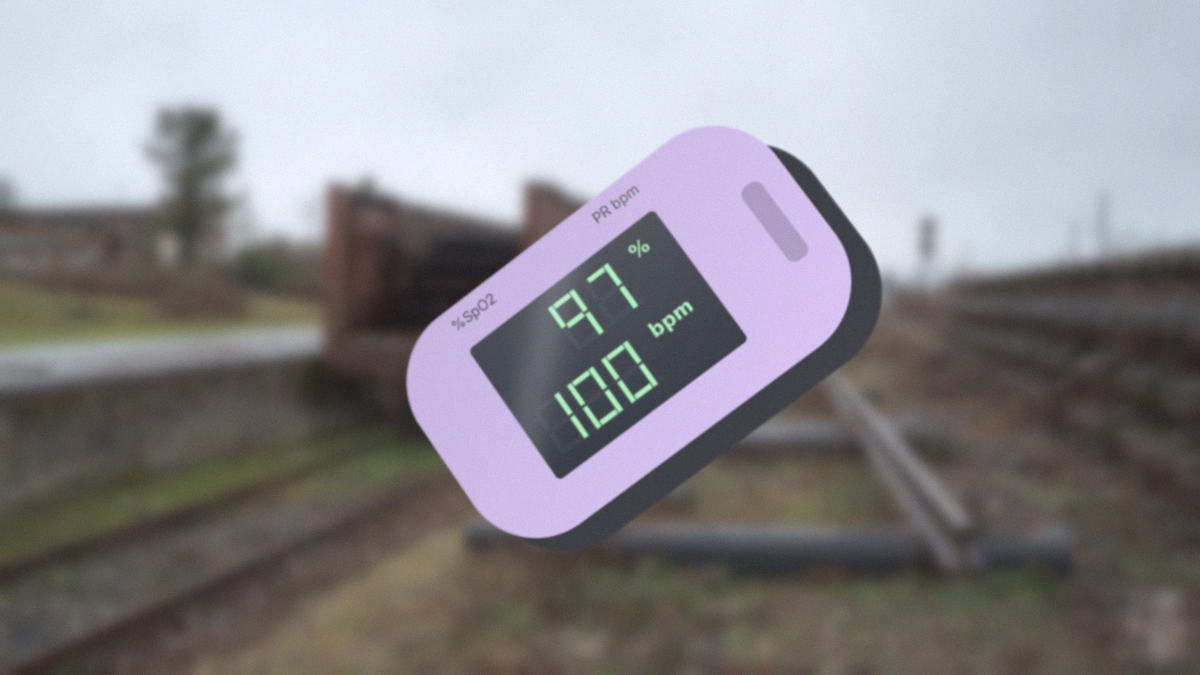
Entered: 97,%
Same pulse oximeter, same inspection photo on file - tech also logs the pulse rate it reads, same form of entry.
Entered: 100,bpm
